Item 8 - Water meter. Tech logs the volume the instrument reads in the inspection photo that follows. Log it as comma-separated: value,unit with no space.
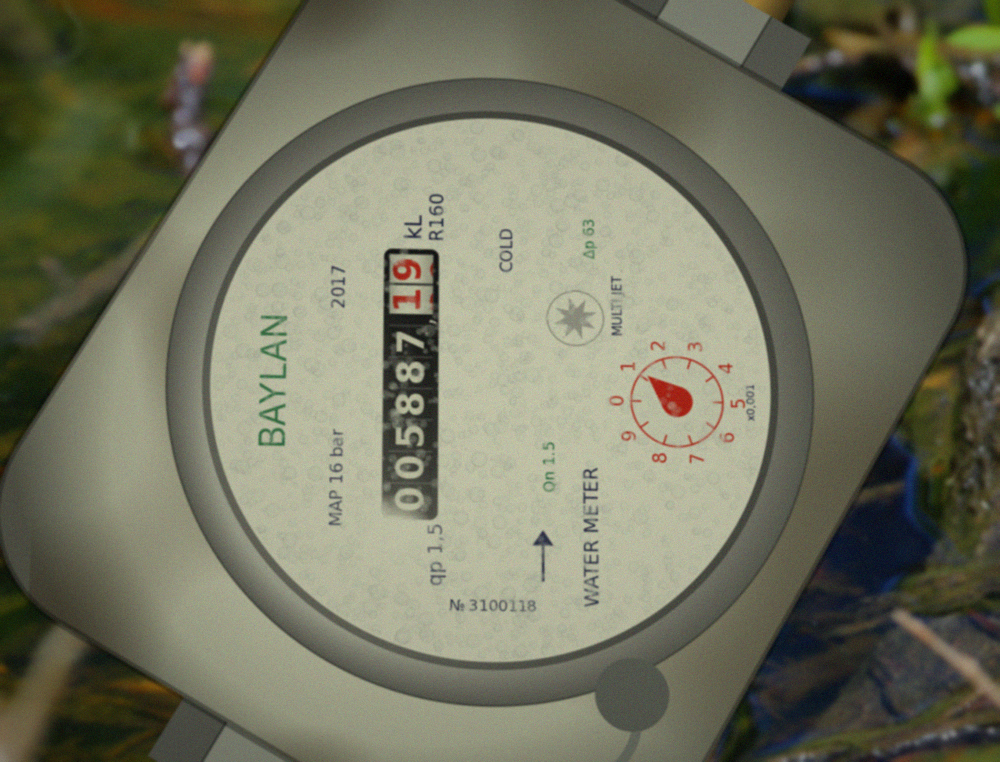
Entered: 5887.191,kL
